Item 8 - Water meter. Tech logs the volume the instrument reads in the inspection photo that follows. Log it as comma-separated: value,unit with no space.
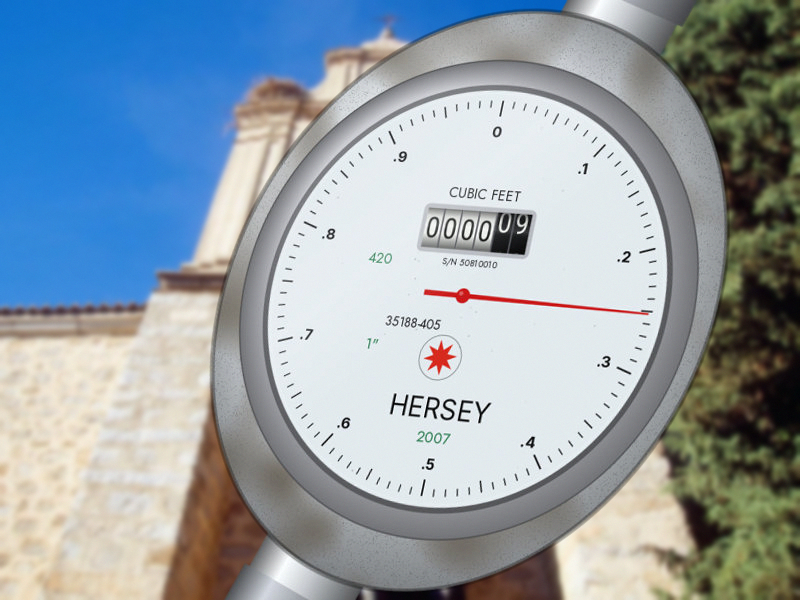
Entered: 9.25,ft³
